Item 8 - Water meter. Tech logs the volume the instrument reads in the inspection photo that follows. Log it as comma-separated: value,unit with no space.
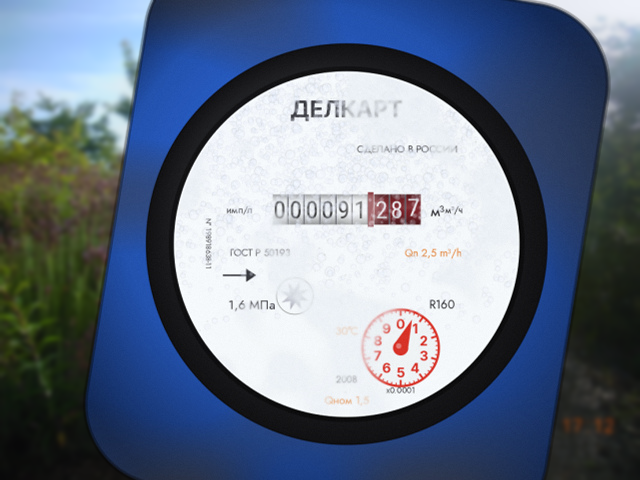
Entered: 91.2870,m³
